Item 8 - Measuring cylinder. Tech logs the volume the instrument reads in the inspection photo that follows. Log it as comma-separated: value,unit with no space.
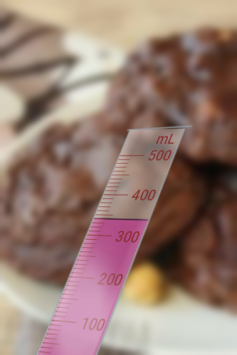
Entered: 340,mL
